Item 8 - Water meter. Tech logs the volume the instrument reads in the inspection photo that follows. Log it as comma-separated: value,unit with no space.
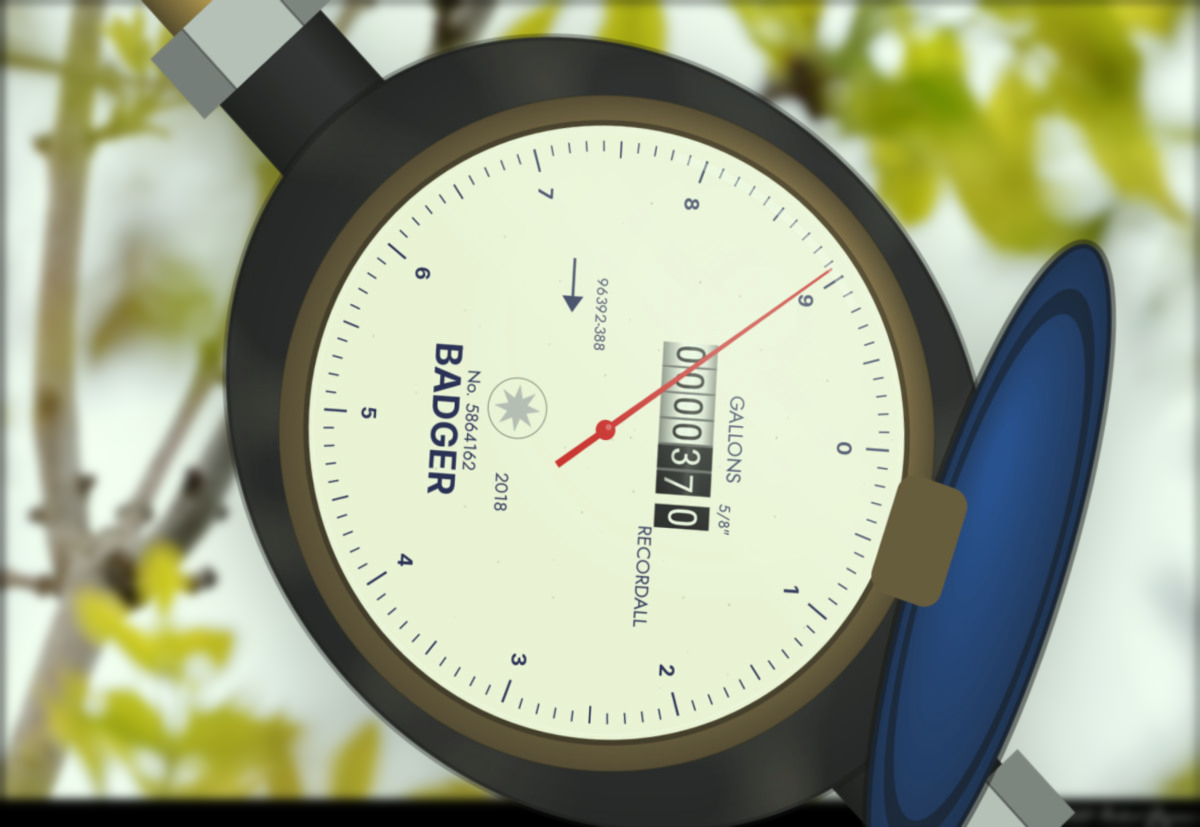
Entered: 368.9,gal
